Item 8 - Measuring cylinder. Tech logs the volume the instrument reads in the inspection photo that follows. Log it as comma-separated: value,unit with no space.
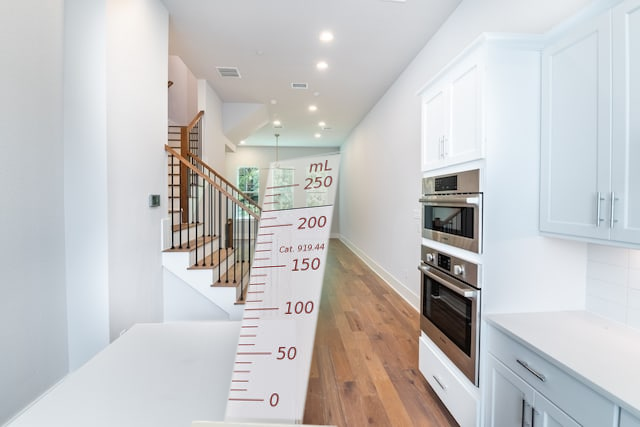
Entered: 220,mL
